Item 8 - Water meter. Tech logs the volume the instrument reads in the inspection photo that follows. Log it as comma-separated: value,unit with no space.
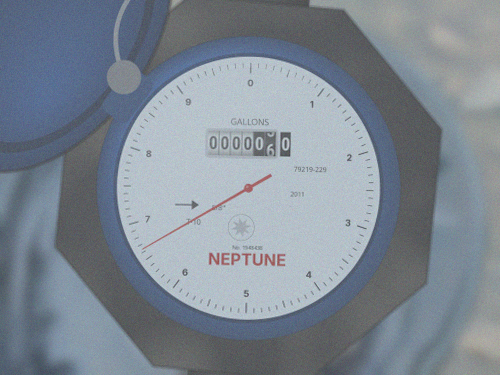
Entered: 56.6,gal
